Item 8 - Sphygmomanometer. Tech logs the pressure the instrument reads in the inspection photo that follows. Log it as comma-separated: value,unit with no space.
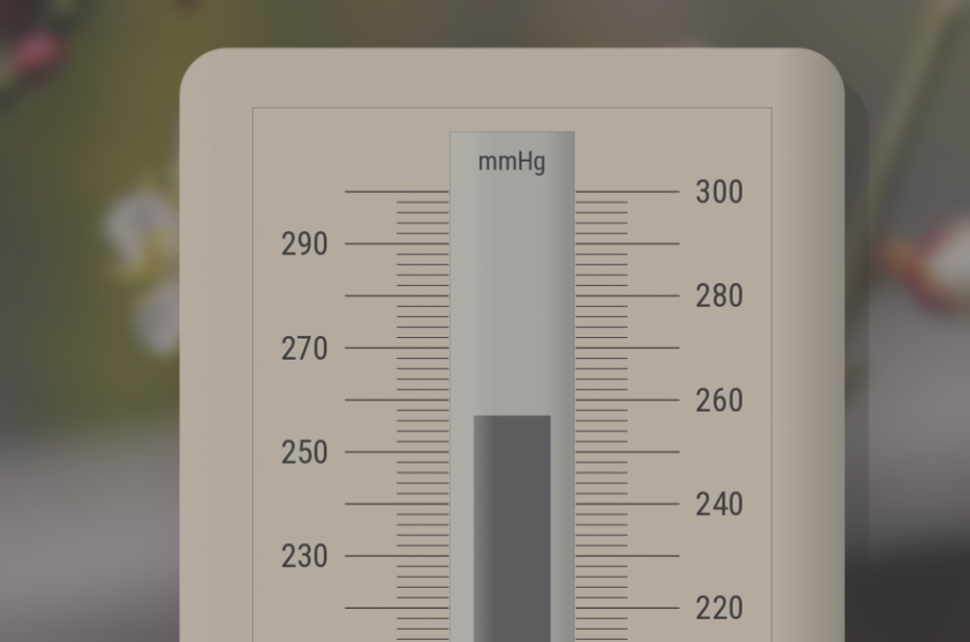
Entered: 257,mmHg
